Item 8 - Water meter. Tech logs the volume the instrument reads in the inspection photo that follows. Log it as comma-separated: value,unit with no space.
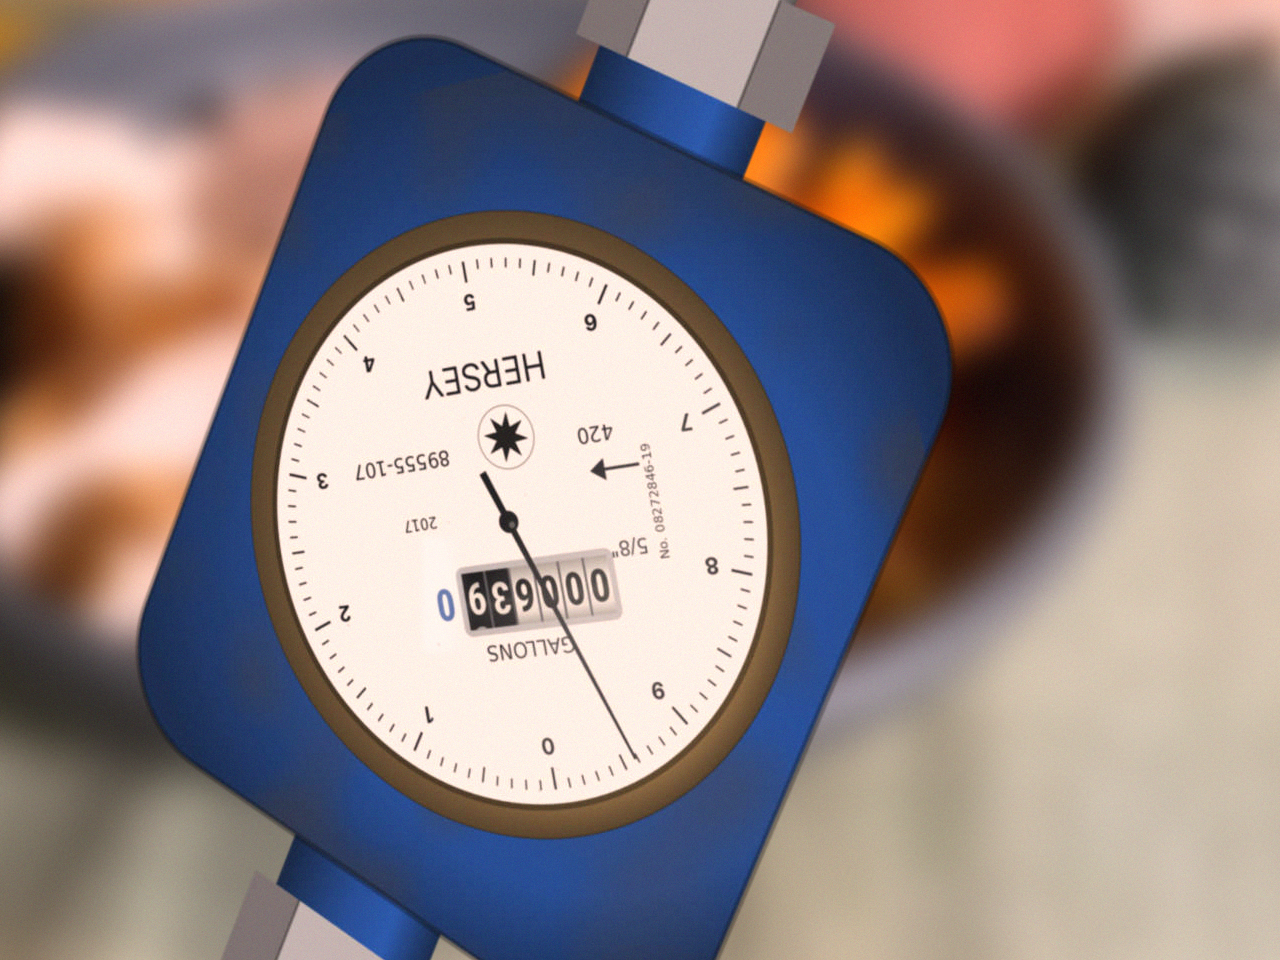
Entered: 6389.4,gal
